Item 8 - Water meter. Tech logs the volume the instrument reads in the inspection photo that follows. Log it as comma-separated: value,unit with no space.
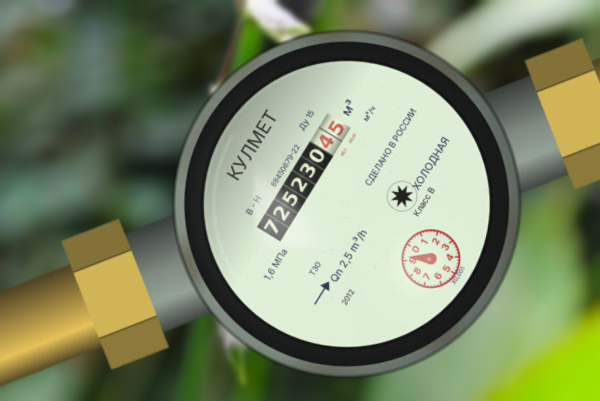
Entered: 725230.449,m³
